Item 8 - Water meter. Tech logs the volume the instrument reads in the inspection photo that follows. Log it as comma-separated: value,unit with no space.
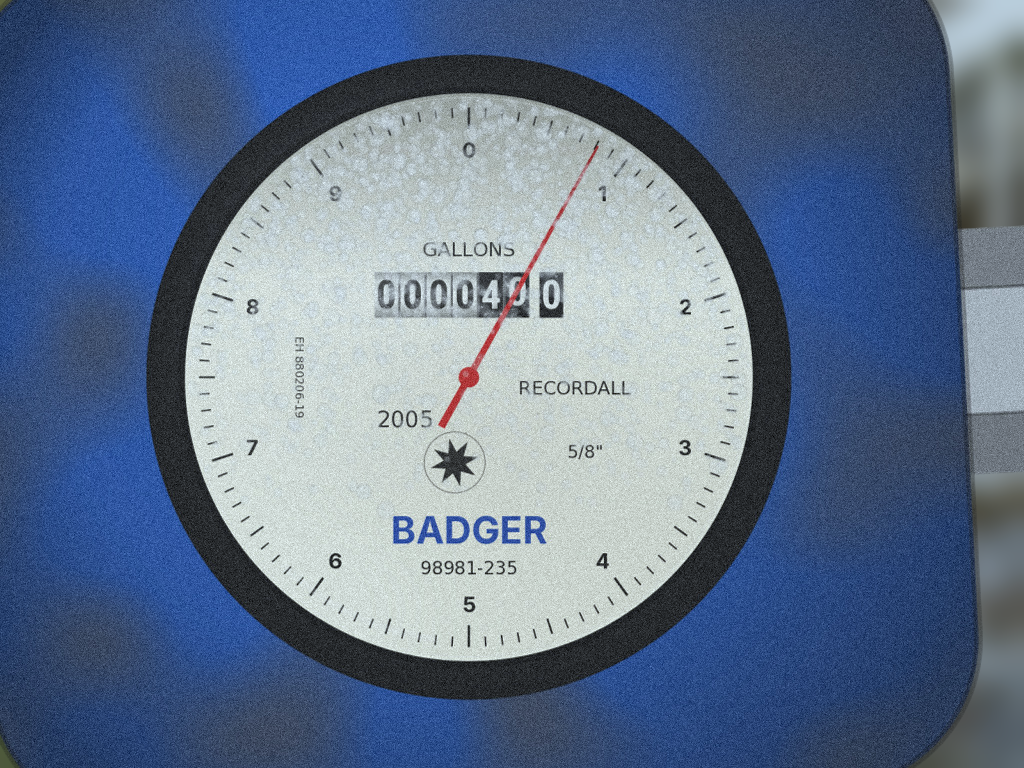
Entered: 400.8,gal
